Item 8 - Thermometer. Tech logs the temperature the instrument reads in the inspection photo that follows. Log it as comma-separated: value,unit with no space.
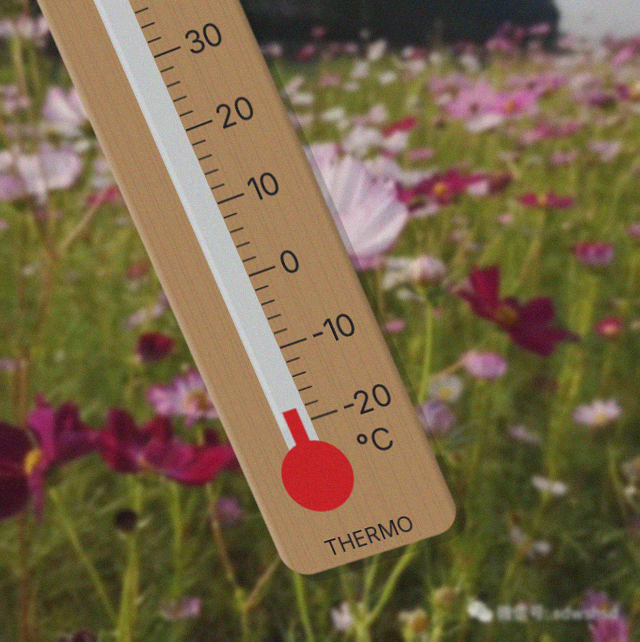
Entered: -18,°C
